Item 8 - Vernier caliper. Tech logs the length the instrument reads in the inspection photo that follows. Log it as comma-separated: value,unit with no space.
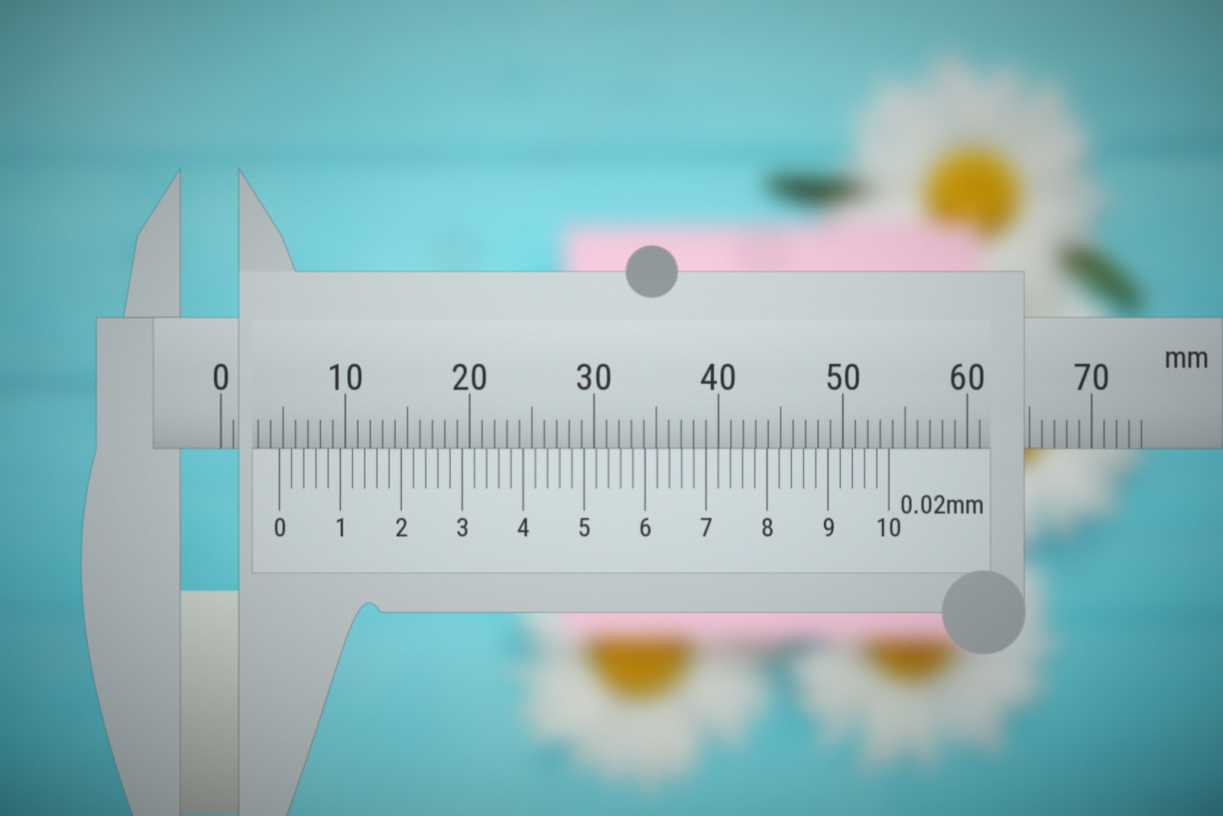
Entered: 4.7,mm
